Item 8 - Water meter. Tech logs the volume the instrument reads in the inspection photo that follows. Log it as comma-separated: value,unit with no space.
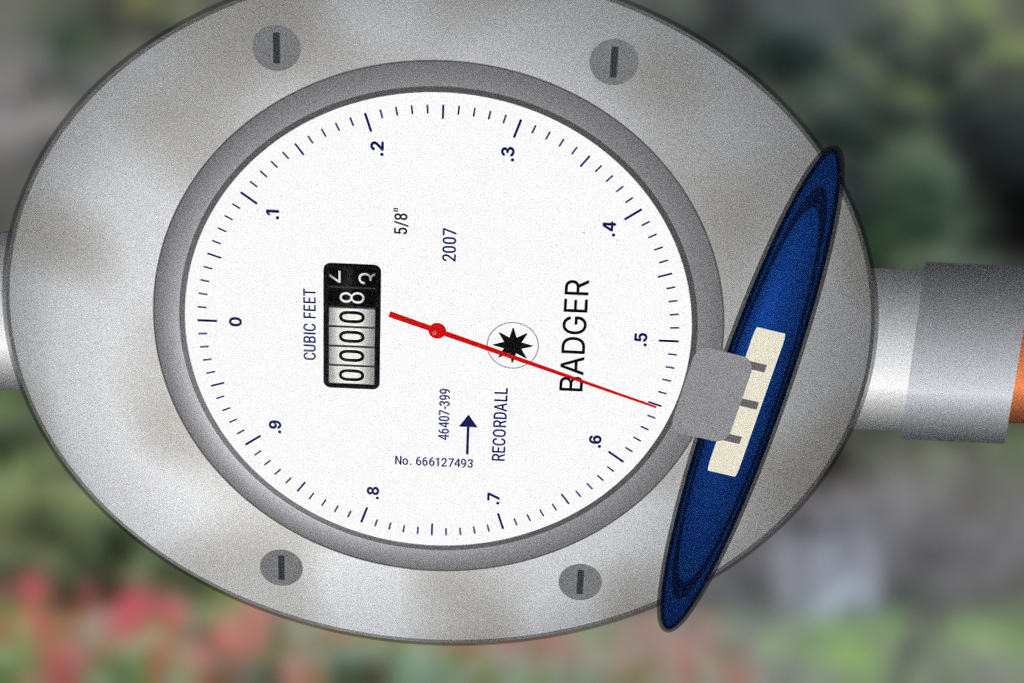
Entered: 82.55,ft³
